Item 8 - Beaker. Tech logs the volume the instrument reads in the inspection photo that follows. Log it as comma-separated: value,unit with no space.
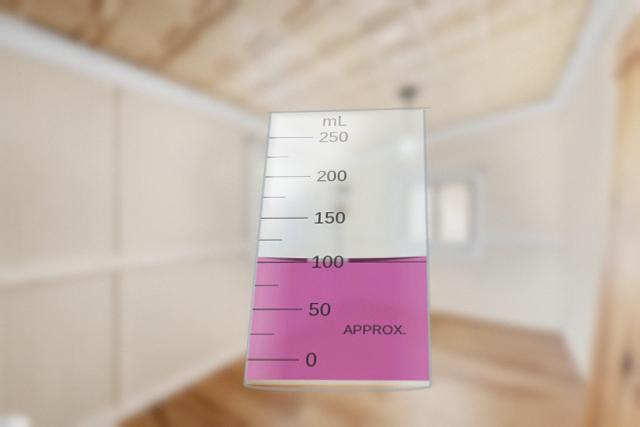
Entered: 100,mL
